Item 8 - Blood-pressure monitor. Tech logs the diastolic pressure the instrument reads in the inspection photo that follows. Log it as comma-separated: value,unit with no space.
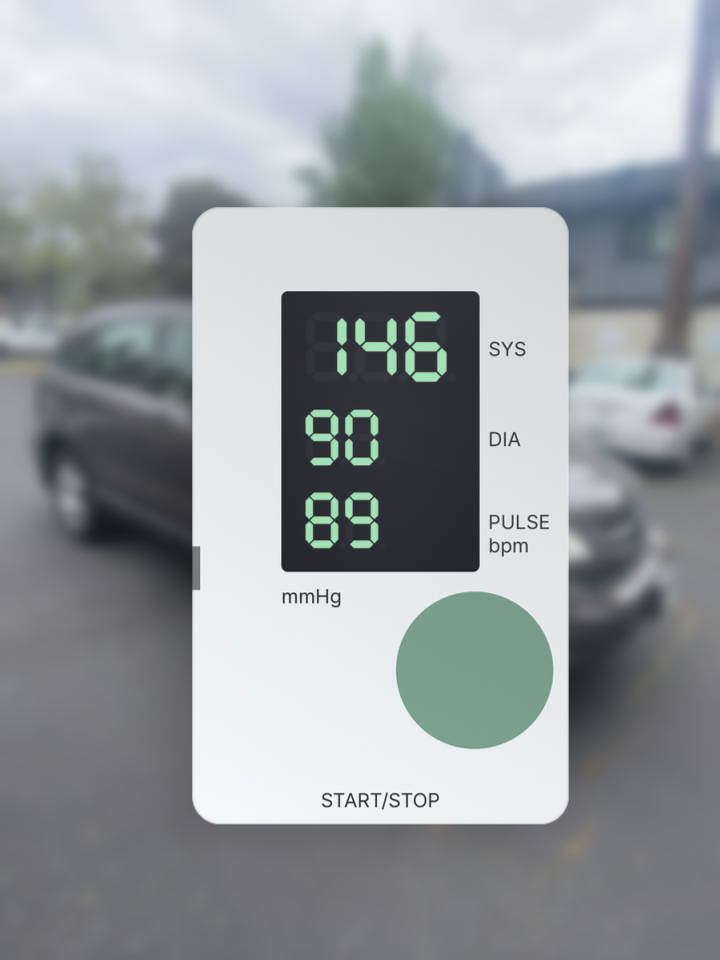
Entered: 90,mmHg
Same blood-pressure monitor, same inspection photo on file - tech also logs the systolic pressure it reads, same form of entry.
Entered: 146,mmHg
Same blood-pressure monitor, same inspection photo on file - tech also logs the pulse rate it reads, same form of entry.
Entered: 89,bpm
